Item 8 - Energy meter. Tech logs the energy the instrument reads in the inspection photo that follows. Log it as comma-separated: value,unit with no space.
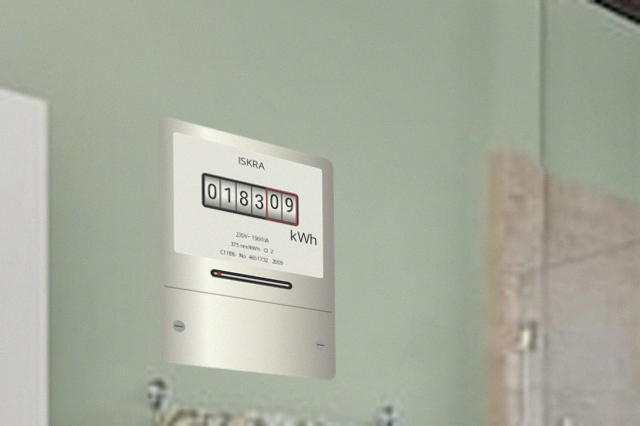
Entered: 183.09,kWh
